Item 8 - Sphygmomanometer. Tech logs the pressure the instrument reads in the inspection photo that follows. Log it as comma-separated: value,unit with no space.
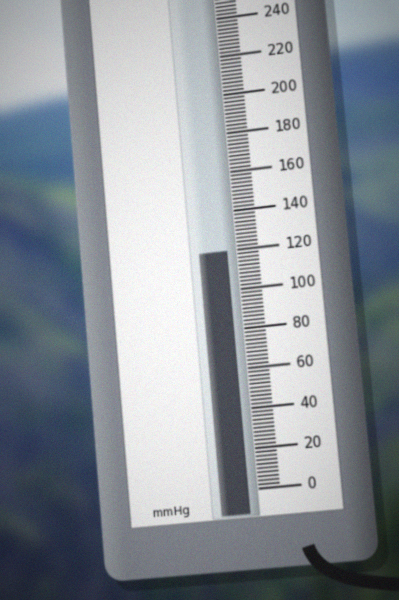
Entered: 120,mmHg
